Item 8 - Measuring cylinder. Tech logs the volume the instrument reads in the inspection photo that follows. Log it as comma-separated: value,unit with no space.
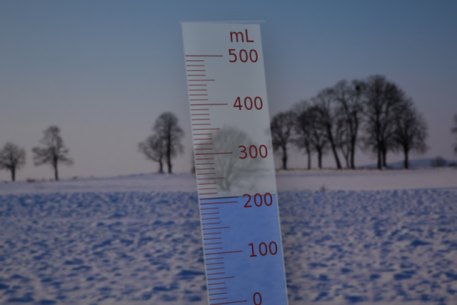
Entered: 210,mL
